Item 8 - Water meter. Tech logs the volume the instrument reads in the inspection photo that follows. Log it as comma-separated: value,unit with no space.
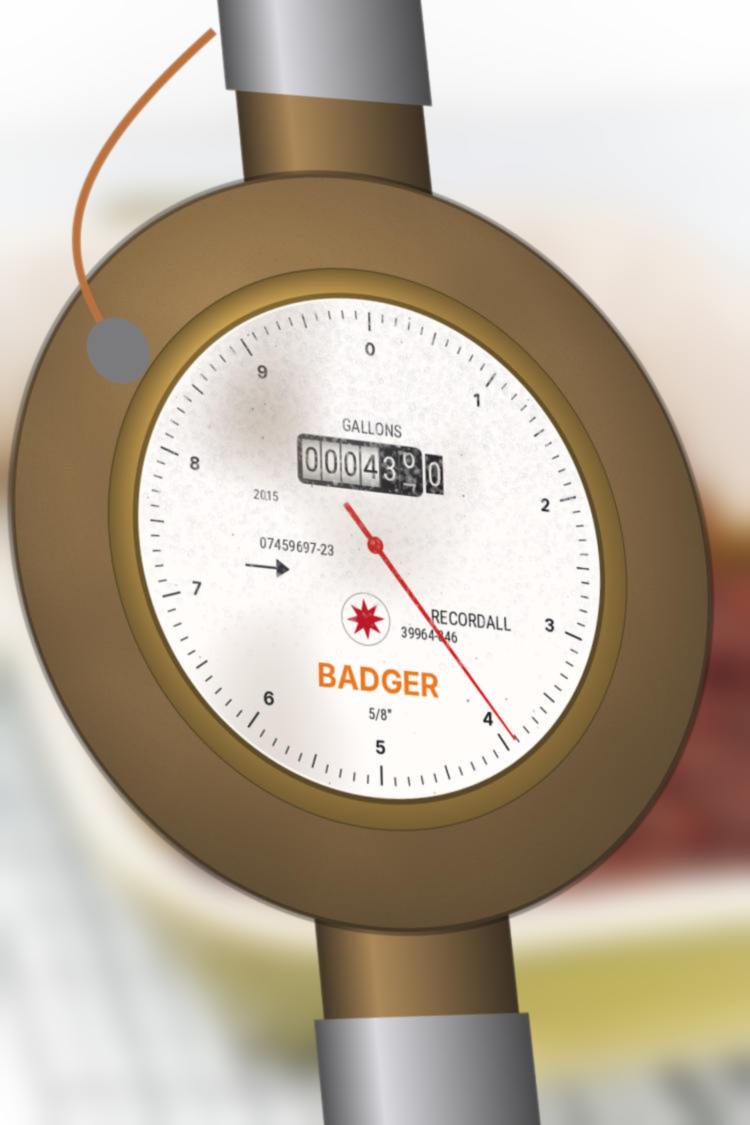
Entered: 4363.9,gal
